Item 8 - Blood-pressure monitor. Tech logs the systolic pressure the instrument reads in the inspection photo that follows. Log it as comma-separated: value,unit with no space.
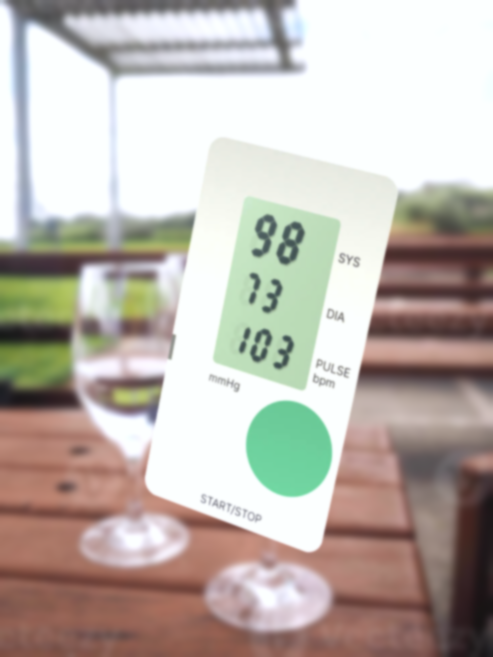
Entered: 98,mmHg
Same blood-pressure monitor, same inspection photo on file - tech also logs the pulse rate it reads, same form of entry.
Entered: 103,bpm
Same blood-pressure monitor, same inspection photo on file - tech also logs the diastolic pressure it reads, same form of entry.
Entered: 73,mmHg
